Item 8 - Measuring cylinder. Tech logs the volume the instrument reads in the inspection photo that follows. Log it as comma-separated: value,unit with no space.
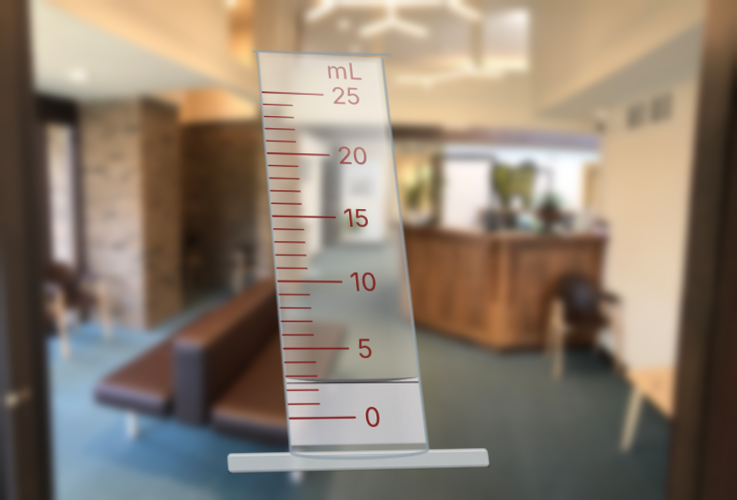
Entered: 2.5,mL
